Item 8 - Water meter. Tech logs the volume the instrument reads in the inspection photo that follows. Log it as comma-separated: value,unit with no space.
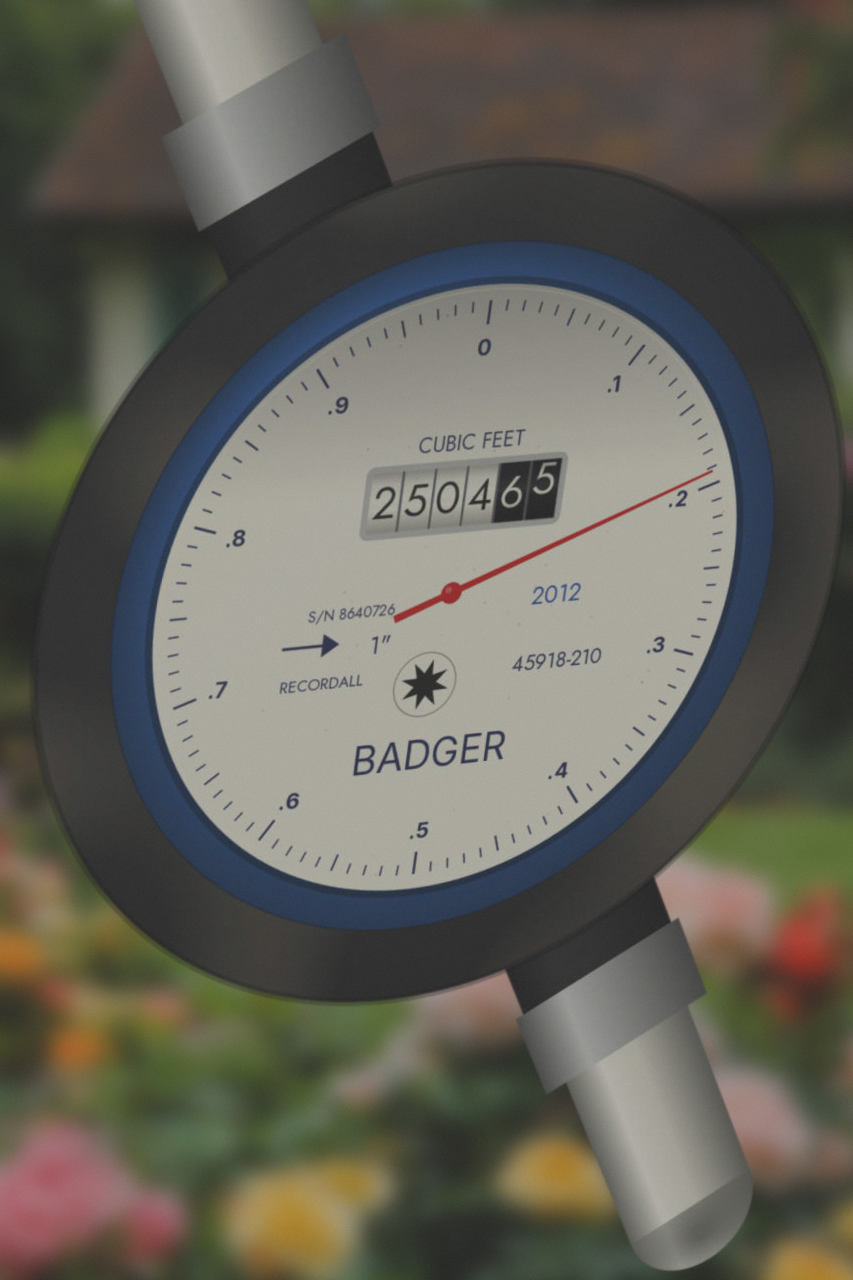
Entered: 250465.19,ft³
